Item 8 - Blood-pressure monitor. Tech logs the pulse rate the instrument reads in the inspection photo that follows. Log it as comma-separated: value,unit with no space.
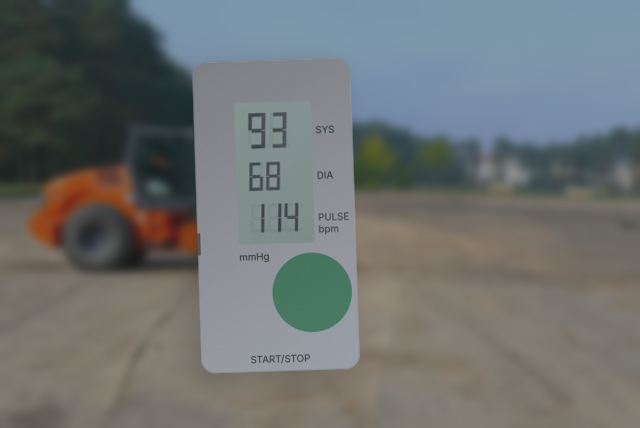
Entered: 114,bpm
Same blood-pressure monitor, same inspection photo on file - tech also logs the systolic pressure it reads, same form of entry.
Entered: 93,mmHg
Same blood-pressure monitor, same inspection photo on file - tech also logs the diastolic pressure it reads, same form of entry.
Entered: 68,mmHg
